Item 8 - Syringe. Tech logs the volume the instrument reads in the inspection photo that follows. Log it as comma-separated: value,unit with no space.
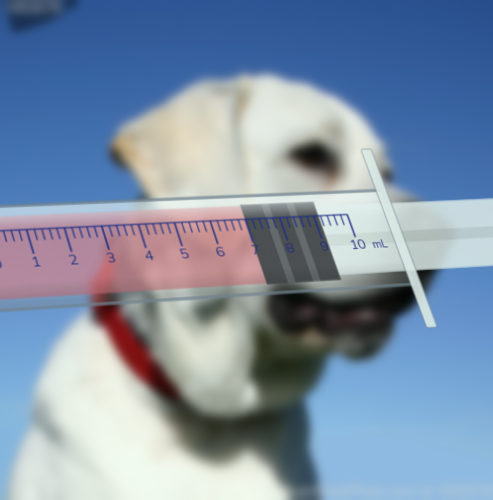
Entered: 7,mL
